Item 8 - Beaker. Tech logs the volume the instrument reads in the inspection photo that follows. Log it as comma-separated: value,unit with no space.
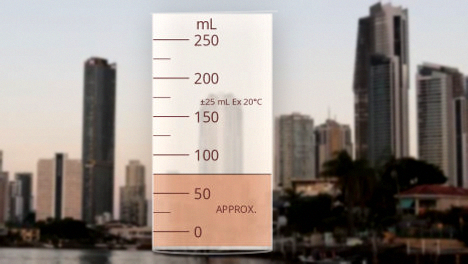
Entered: 75,mL
